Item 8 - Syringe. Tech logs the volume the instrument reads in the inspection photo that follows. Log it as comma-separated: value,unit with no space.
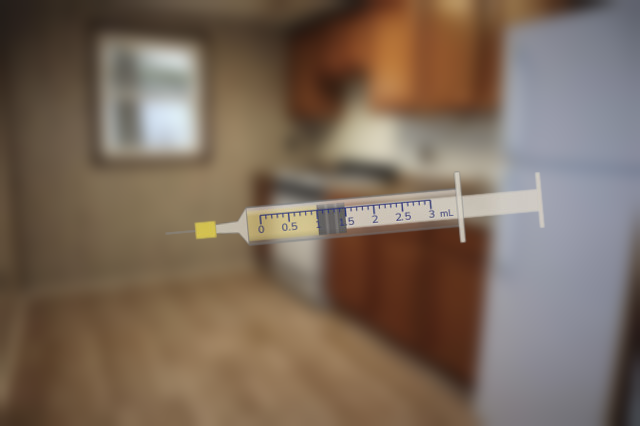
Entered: 1,mL
